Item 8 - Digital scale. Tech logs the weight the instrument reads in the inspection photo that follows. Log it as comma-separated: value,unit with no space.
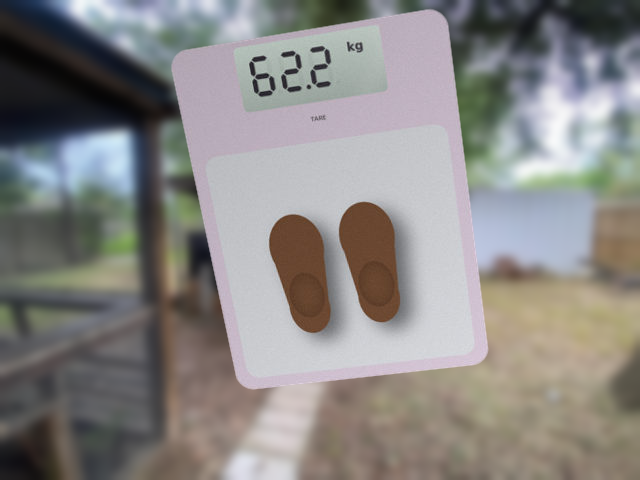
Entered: 62.2,kg
